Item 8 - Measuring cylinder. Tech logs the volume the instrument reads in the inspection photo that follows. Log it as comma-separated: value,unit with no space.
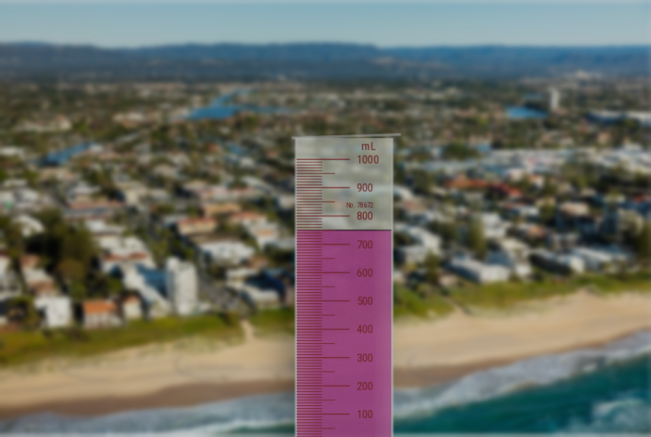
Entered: 750,mL
